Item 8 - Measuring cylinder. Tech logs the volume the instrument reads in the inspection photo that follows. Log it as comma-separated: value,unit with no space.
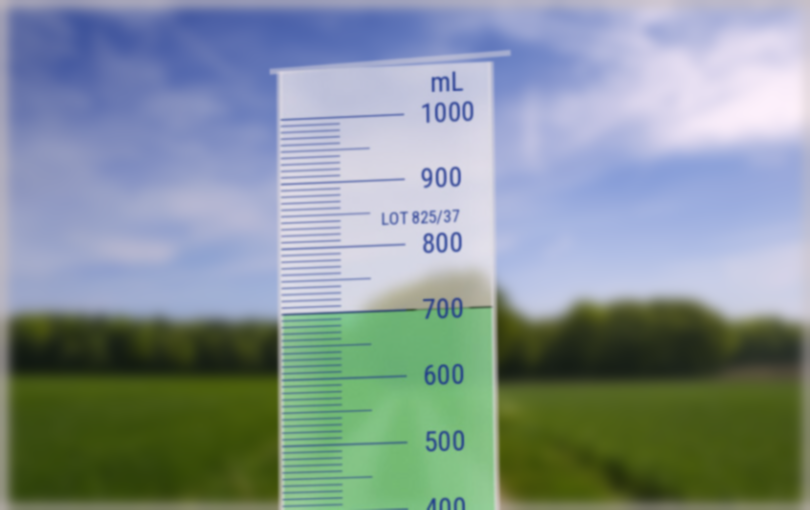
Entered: 700,mL
